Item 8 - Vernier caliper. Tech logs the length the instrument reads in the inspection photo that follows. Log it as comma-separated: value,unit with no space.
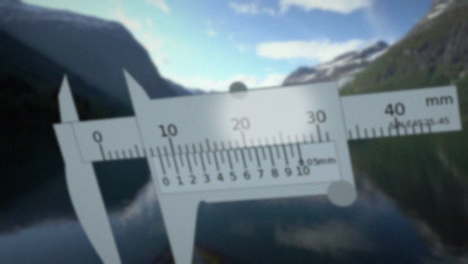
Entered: 8.0,mm
